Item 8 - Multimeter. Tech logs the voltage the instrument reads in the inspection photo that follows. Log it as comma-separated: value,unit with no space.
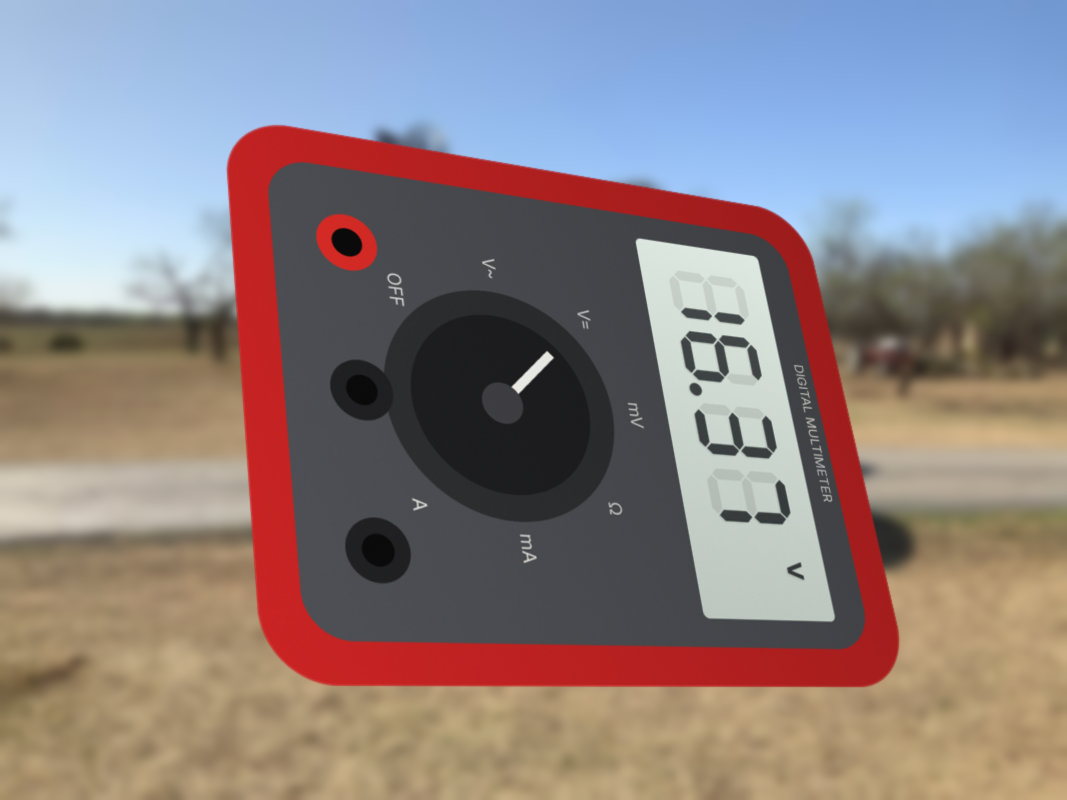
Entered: 16.37,V
